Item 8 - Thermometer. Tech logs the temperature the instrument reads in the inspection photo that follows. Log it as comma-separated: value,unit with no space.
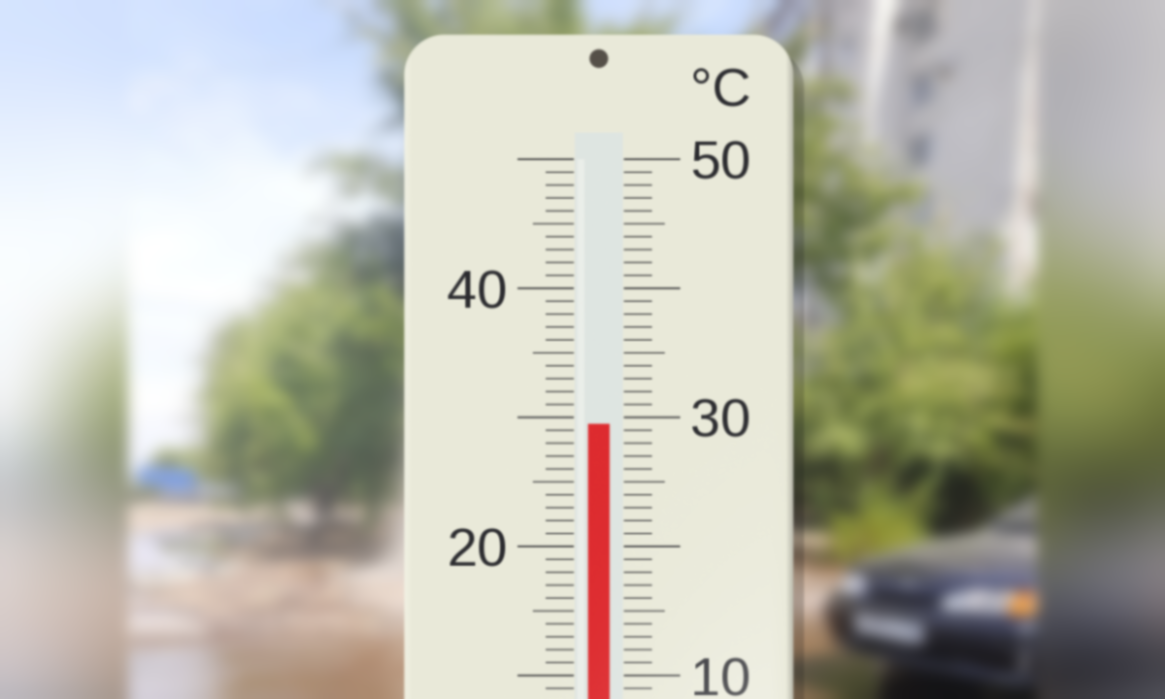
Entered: 29.5,°C
